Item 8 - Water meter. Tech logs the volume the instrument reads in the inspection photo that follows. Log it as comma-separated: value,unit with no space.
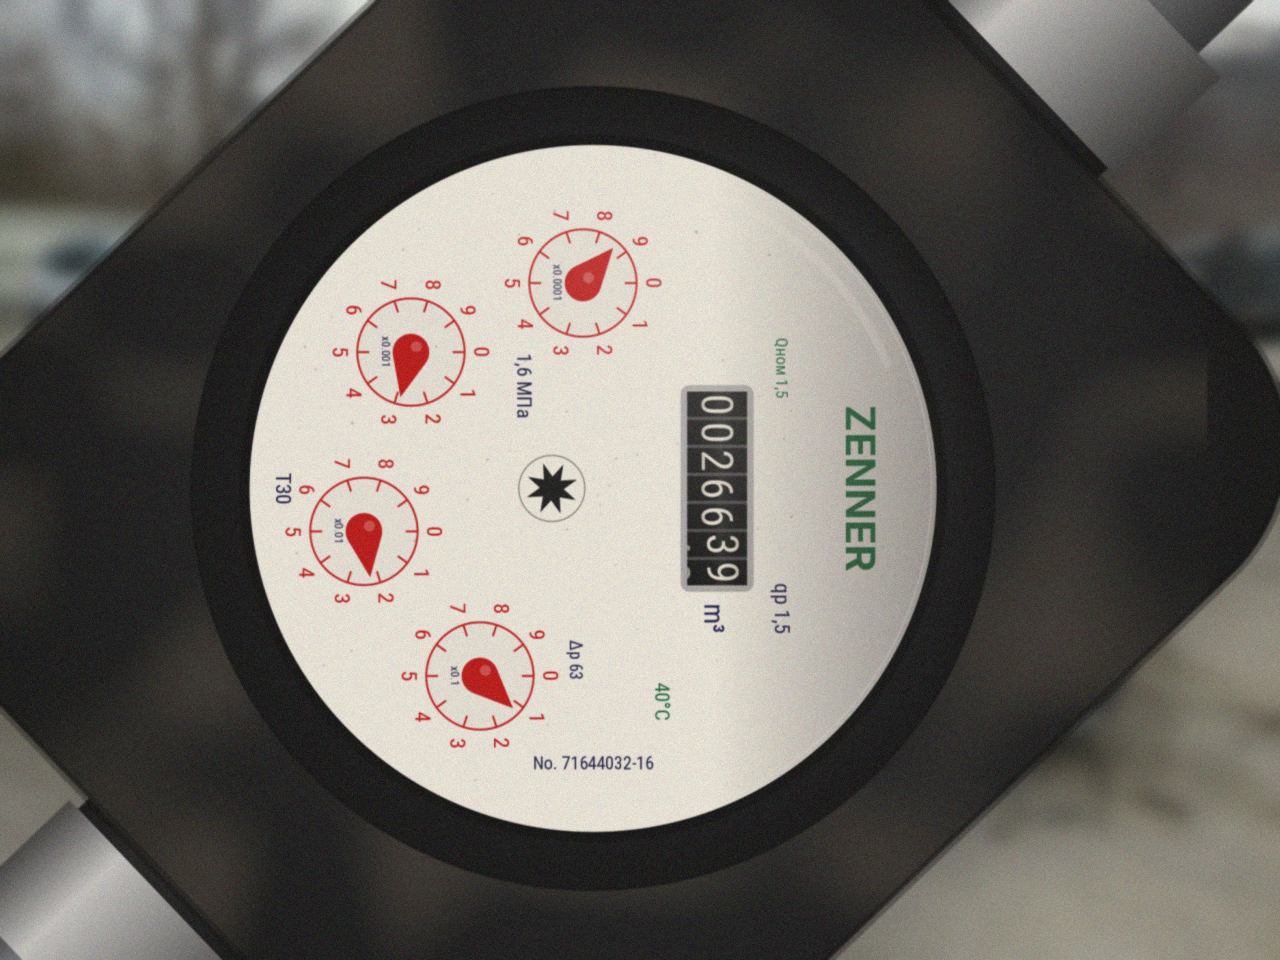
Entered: 26639.1228,m³
